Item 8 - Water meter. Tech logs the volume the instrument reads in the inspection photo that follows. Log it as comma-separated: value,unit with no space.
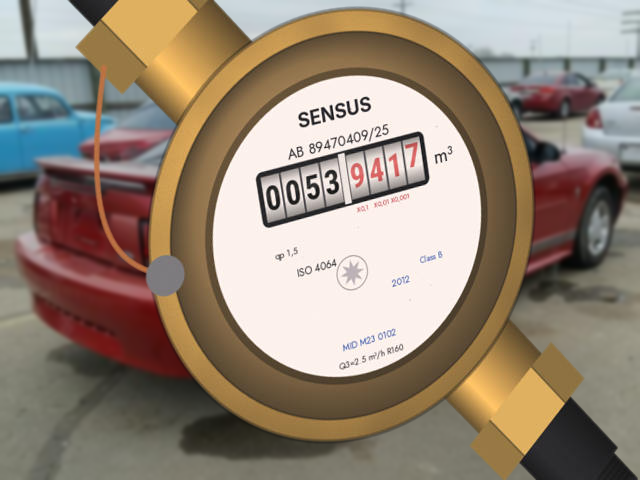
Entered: 53.9417,m³
